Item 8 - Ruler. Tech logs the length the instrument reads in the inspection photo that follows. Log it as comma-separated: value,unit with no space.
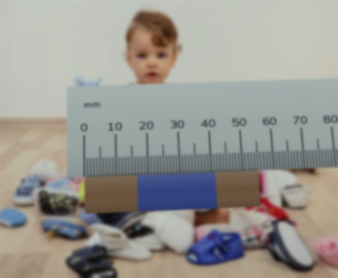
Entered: 55,mm
